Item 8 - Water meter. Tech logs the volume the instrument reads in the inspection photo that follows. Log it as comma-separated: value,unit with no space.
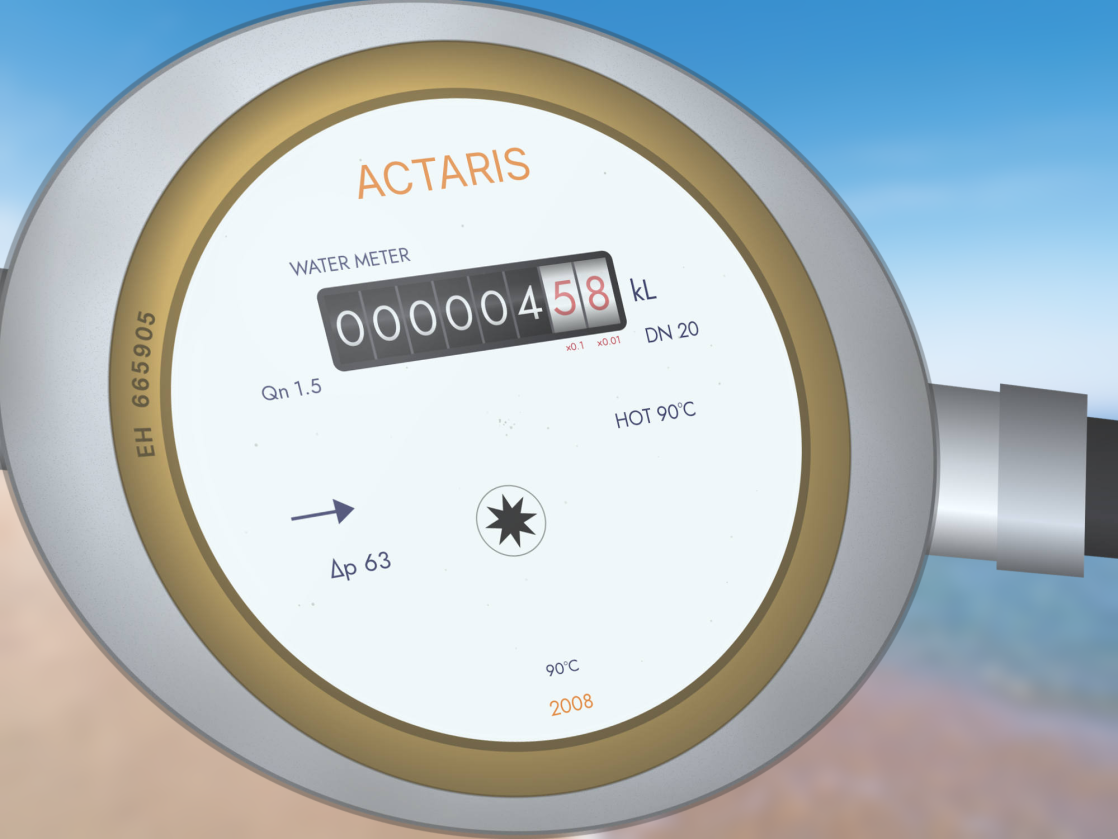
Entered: 4.58,kL
